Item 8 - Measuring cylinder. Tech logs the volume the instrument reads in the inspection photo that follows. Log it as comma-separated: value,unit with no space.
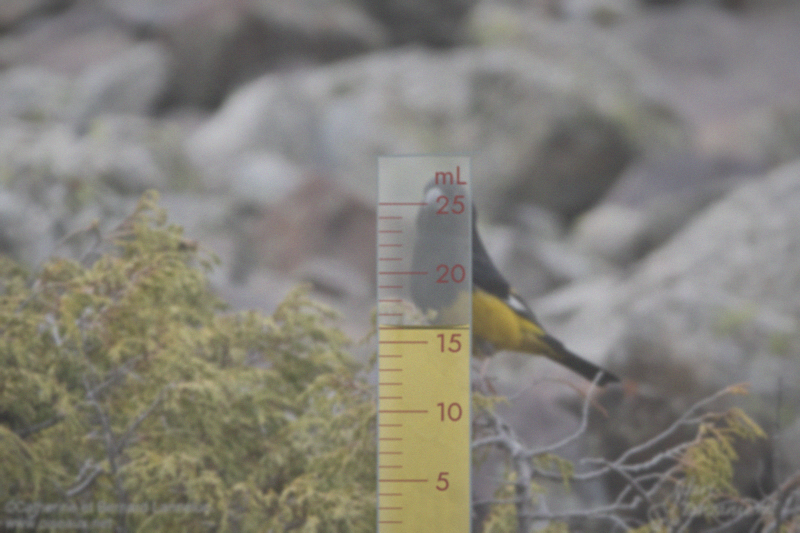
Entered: 16,mL
